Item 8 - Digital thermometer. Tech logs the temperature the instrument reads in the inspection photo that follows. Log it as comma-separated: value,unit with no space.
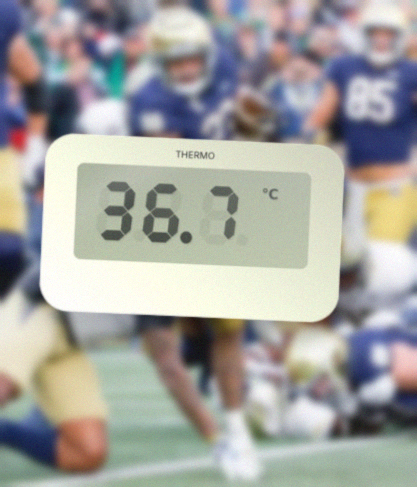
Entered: 36.7,°C
